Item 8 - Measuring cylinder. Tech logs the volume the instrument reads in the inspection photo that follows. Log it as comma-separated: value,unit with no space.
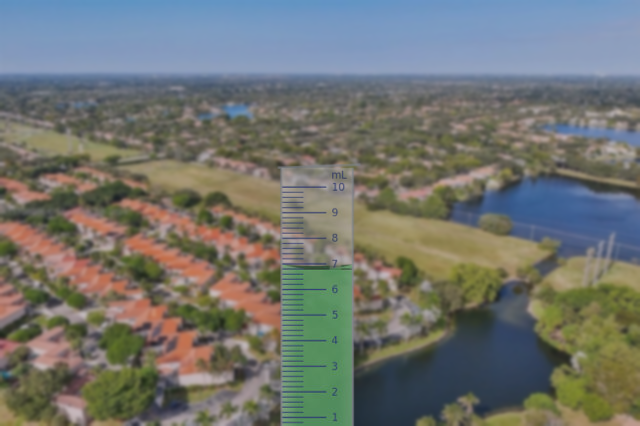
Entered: 6.8,mL
